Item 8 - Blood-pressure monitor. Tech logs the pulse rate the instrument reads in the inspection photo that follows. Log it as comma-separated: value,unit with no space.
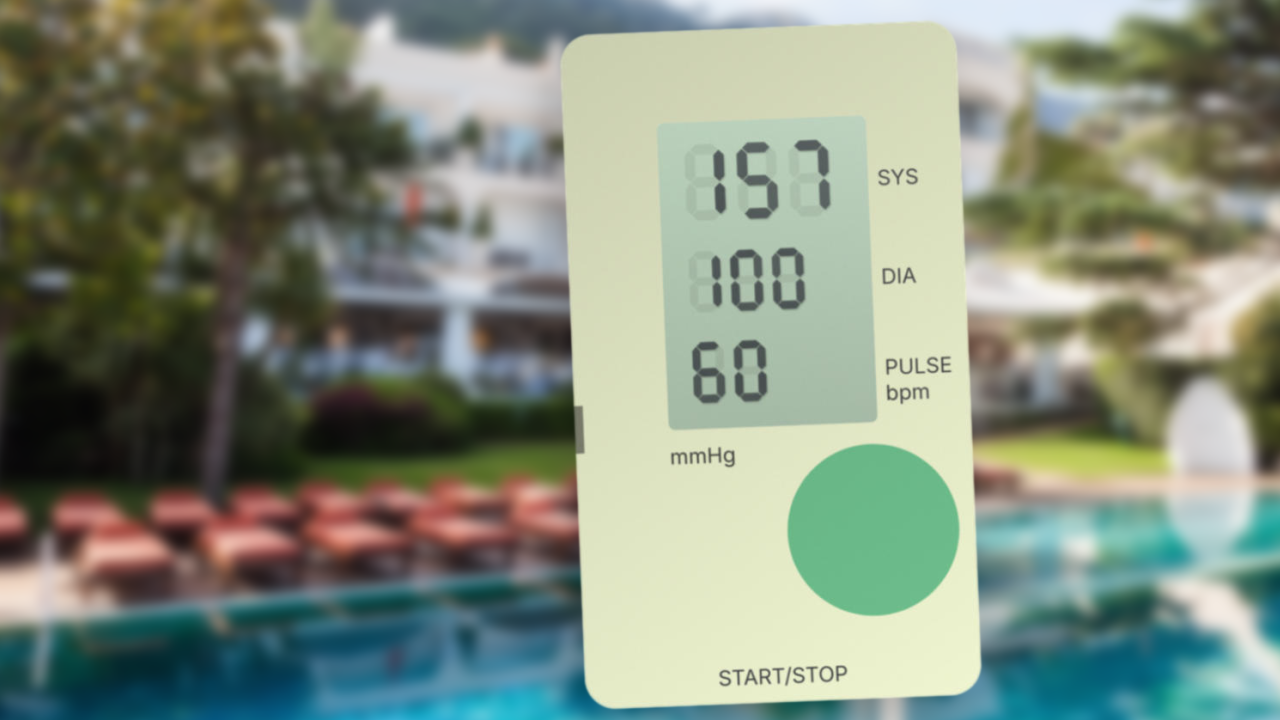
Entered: 60,bpm
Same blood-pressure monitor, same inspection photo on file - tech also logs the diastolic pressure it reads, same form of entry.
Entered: 100,mmHg
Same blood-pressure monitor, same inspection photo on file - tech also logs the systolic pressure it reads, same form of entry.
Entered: 157,mmHg
